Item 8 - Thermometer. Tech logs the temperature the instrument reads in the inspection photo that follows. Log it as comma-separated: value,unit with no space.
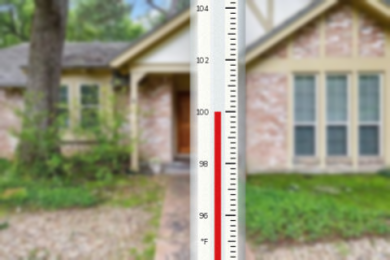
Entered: 100,°F
